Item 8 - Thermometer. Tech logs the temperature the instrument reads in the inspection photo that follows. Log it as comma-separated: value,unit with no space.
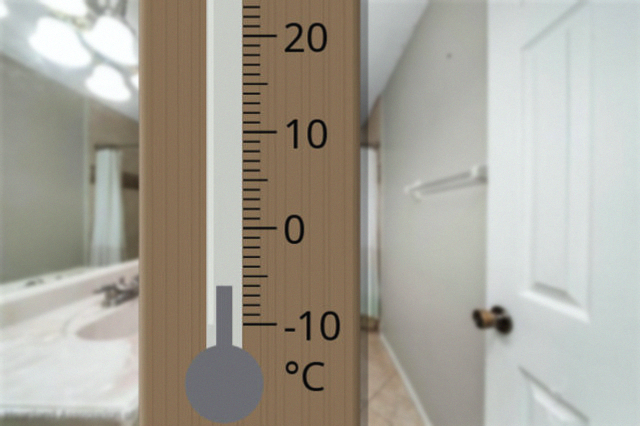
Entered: -6,°C
